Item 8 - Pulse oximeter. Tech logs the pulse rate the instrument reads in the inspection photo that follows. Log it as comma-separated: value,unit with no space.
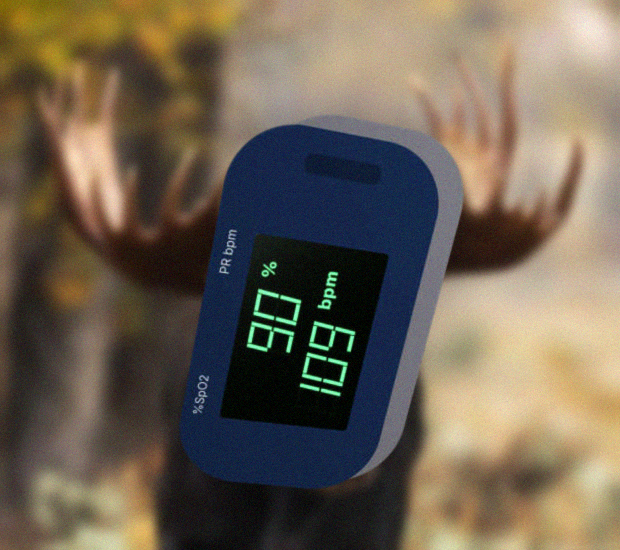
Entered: 109,bpm
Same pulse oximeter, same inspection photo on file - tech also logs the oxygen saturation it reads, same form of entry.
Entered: 90,%
